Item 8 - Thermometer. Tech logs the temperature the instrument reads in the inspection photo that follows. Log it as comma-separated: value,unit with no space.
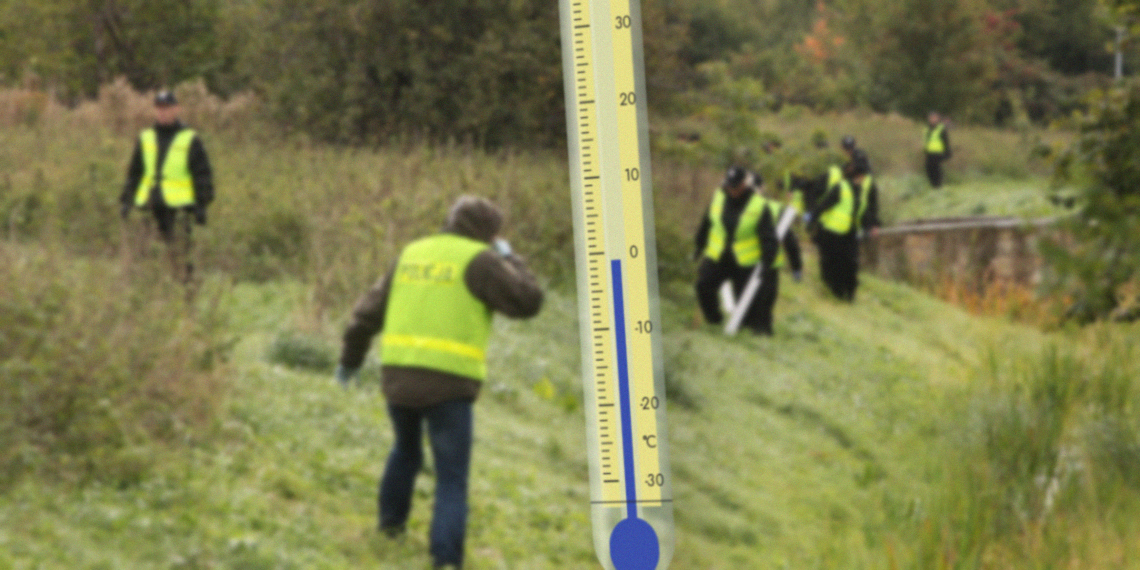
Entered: -1,°C
